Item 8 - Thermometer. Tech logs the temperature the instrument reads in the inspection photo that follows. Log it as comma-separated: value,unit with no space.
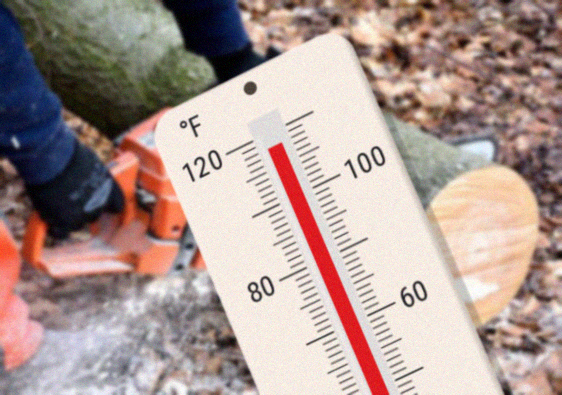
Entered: 116,°F
